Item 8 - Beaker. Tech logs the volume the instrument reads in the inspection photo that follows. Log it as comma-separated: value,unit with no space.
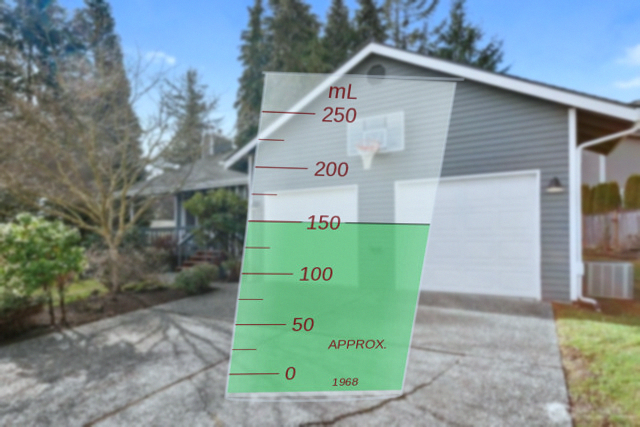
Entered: 150,mL
